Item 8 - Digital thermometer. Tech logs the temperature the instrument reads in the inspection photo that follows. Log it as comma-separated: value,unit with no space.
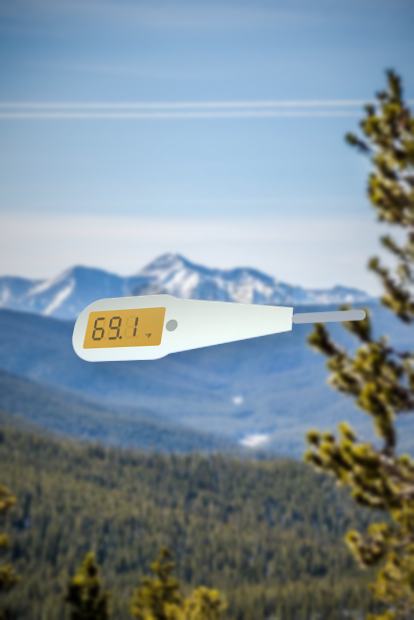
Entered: 69.1,°F
